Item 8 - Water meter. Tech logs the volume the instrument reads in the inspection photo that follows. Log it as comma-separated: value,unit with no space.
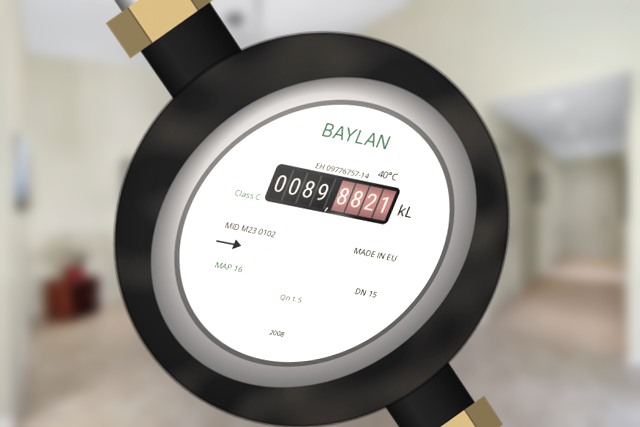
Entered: 89.8821,kL
